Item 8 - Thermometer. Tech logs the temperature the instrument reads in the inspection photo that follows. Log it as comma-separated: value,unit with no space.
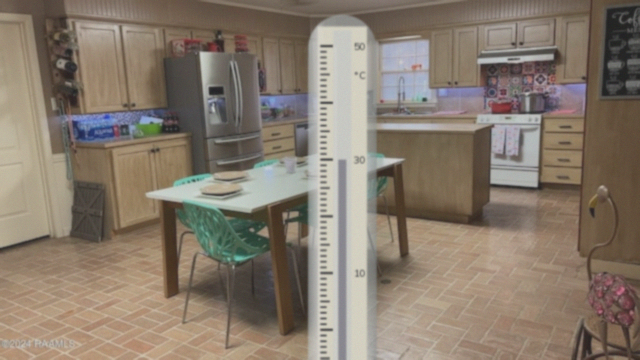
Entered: 30,°C
